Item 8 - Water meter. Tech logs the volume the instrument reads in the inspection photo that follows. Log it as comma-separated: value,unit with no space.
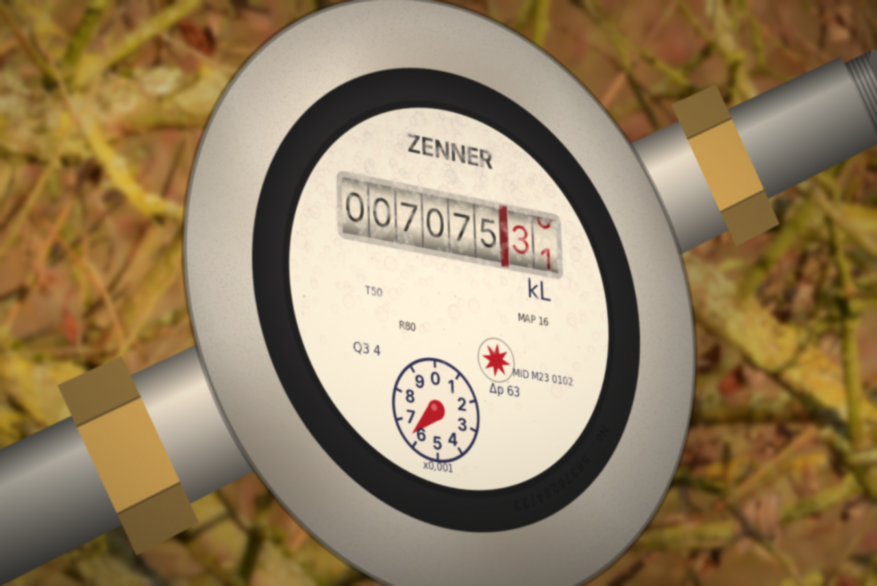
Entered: 7075.306,kL
